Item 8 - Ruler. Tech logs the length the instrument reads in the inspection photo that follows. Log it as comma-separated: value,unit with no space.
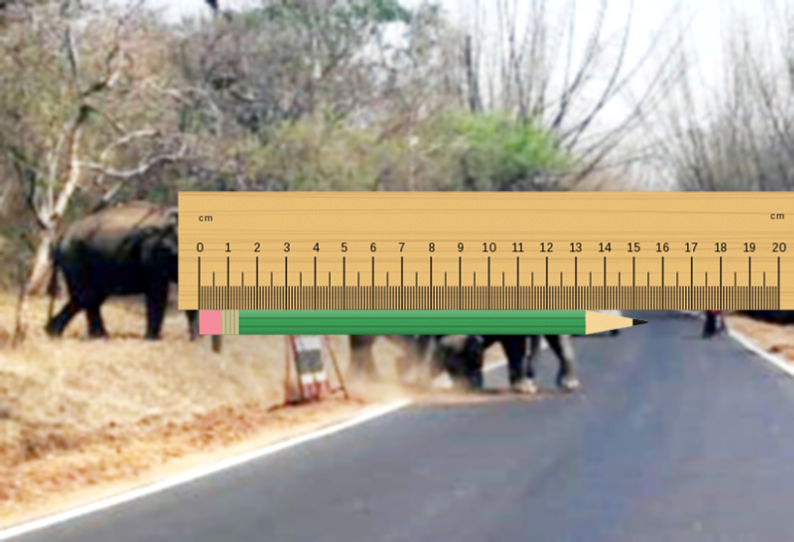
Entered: 15.5,cm
